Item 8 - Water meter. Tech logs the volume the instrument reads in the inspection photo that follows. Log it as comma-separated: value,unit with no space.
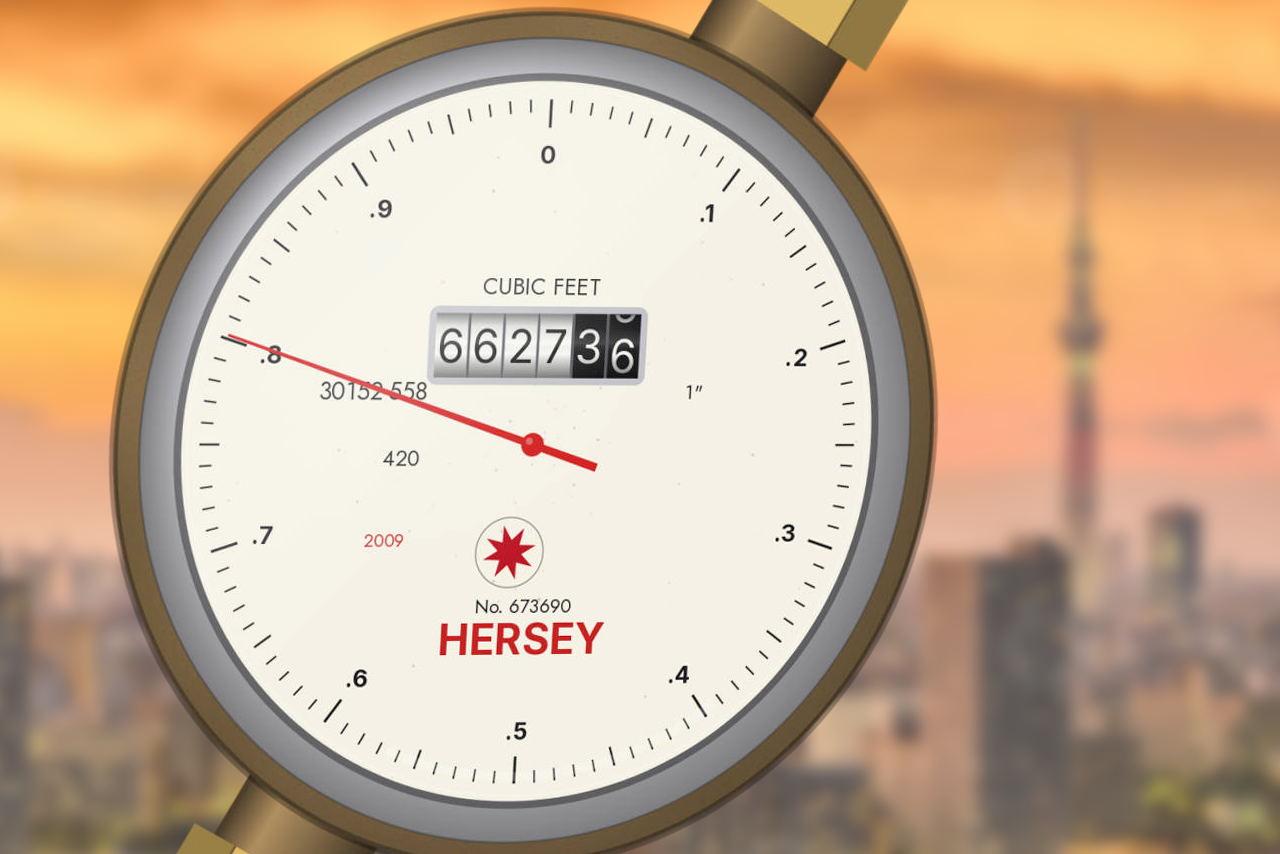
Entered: 662735.80,ft³
